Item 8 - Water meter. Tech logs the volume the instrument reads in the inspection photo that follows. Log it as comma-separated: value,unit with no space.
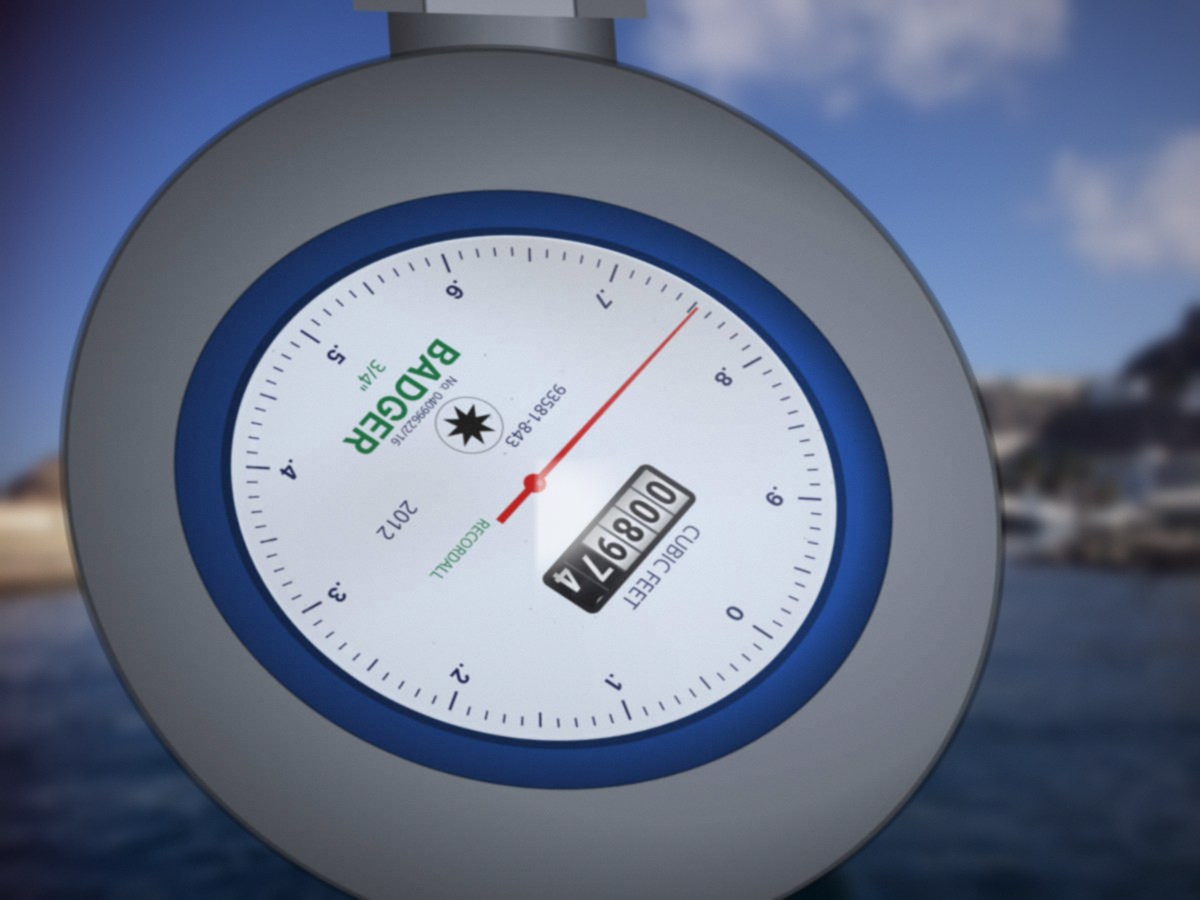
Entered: 8973.75,ft³
